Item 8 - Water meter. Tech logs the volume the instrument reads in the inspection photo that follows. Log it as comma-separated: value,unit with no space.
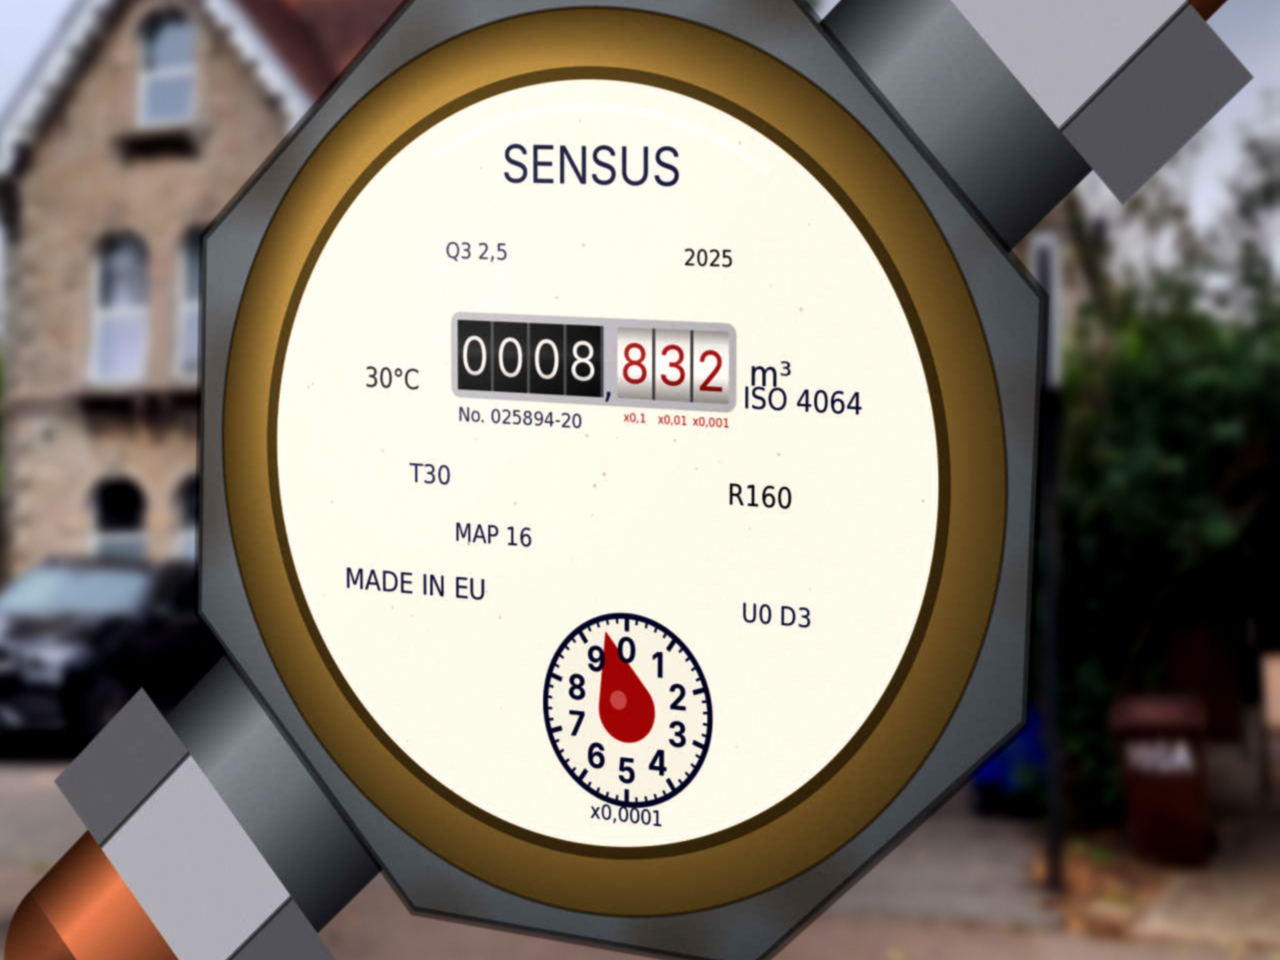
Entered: 8.8319,m³
